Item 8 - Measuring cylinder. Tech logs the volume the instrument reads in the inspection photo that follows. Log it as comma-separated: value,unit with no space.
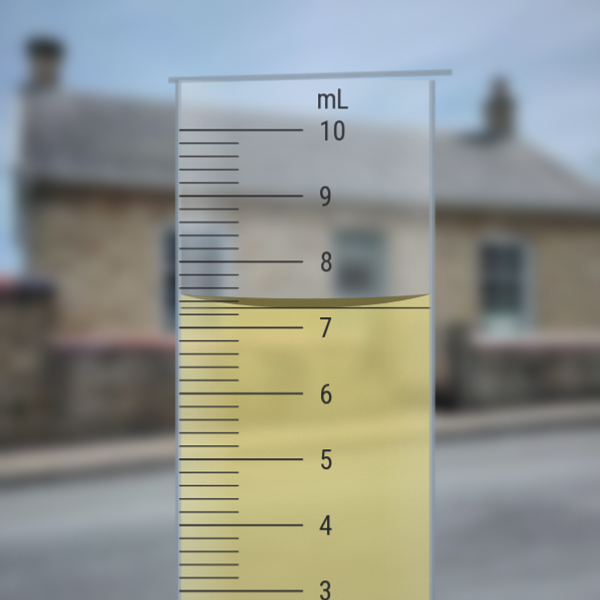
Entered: 7.3,mL
